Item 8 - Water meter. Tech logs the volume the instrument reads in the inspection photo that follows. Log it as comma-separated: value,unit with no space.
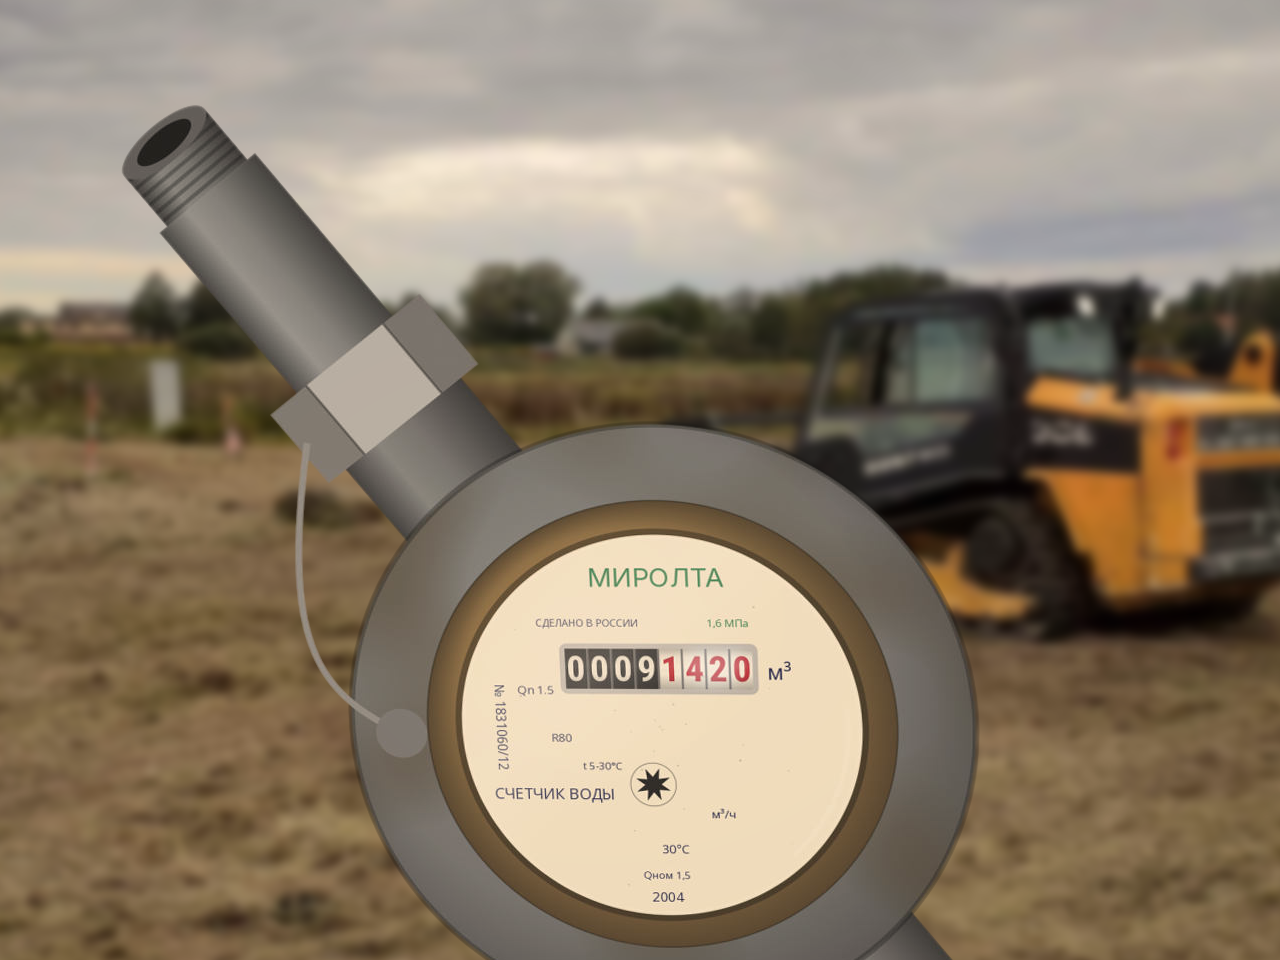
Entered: 9.1420,m³
